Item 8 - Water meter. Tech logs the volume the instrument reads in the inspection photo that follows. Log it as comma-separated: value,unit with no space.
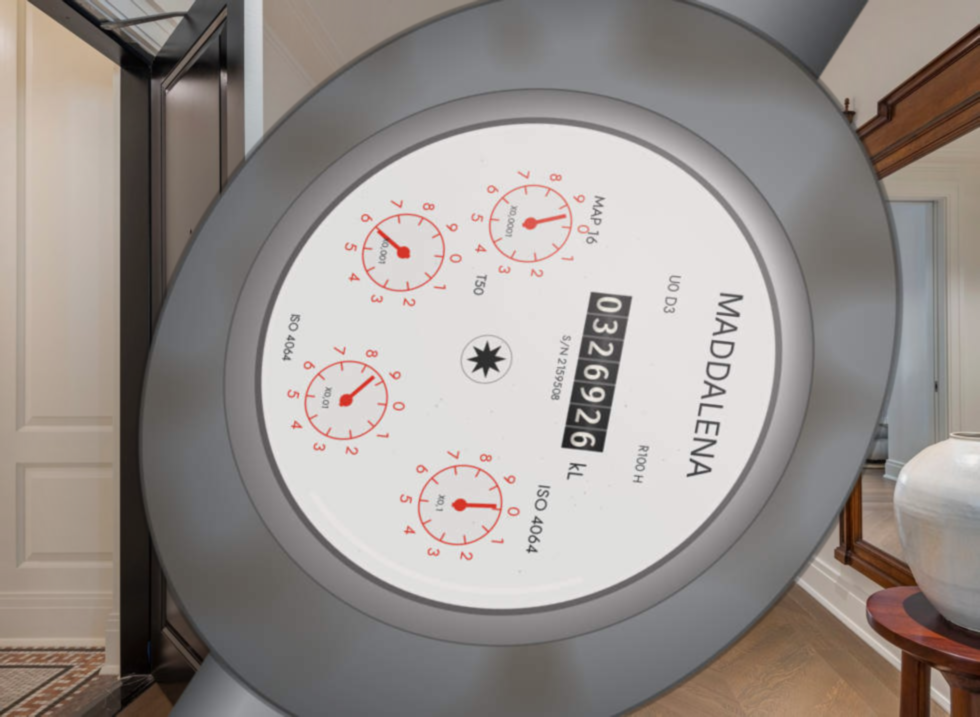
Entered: 326925.9859,kL
